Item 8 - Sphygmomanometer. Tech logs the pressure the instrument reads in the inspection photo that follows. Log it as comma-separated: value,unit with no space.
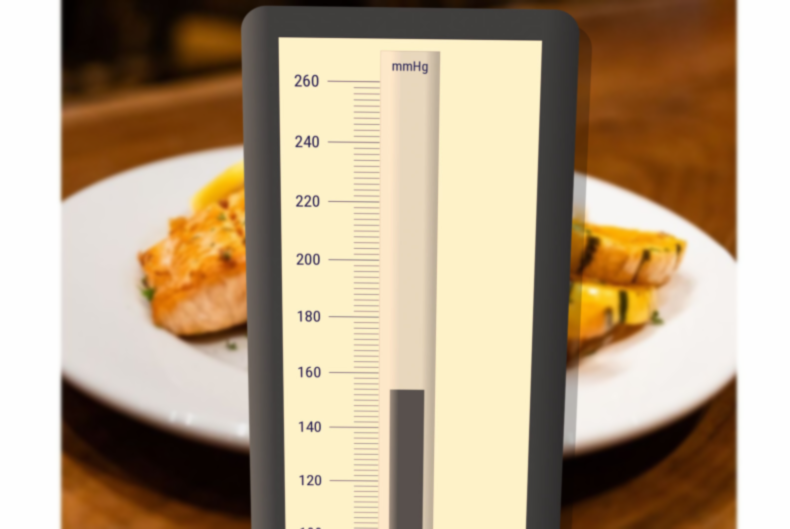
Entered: 154,mmHg
